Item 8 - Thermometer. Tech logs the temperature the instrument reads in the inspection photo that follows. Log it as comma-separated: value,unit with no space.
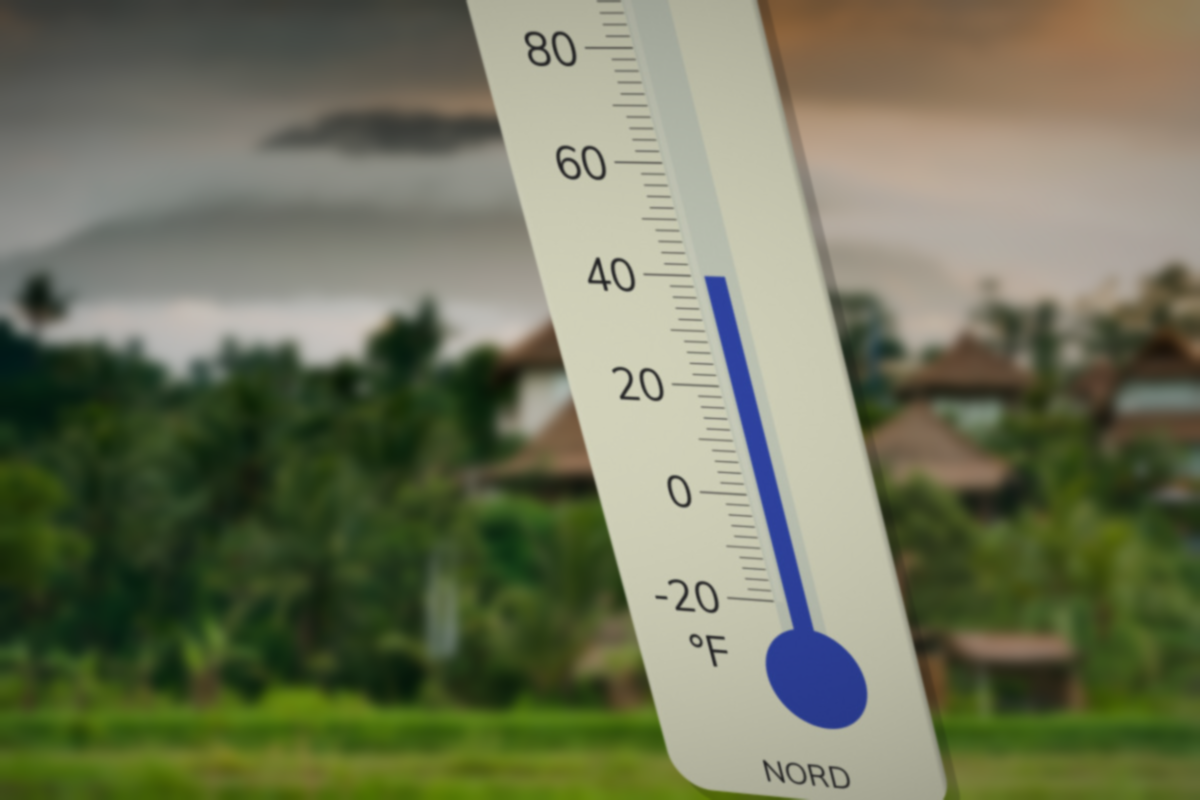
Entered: 40,°F
